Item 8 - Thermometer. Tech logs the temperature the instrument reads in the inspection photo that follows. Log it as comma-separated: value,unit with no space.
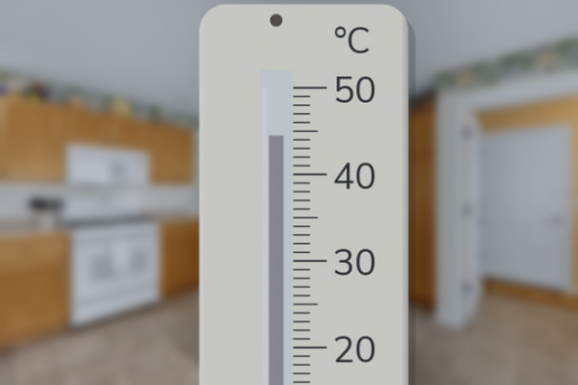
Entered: 44.5,°C
